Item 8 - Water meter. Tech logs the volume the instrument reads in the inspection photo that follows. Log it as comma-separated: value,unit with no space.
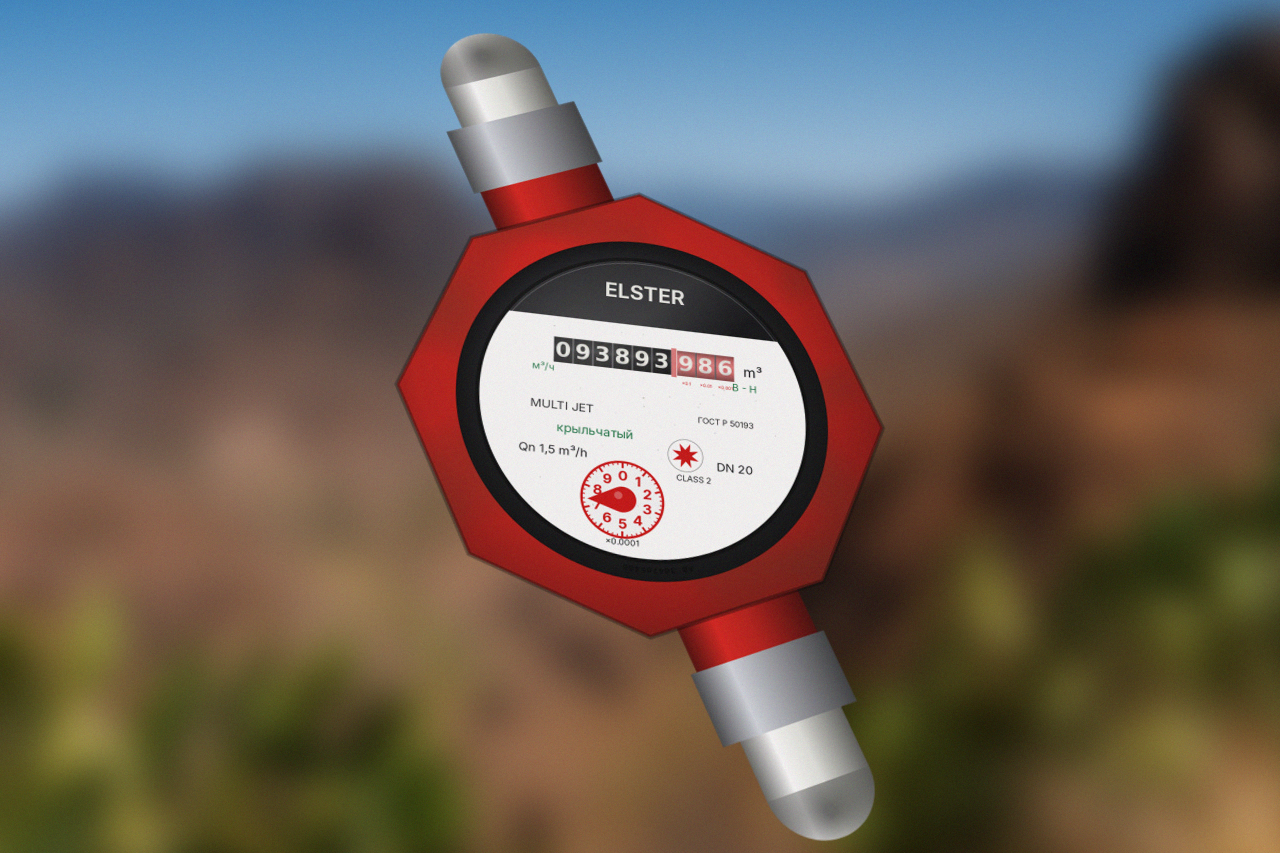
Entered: 93893.9867,m³
